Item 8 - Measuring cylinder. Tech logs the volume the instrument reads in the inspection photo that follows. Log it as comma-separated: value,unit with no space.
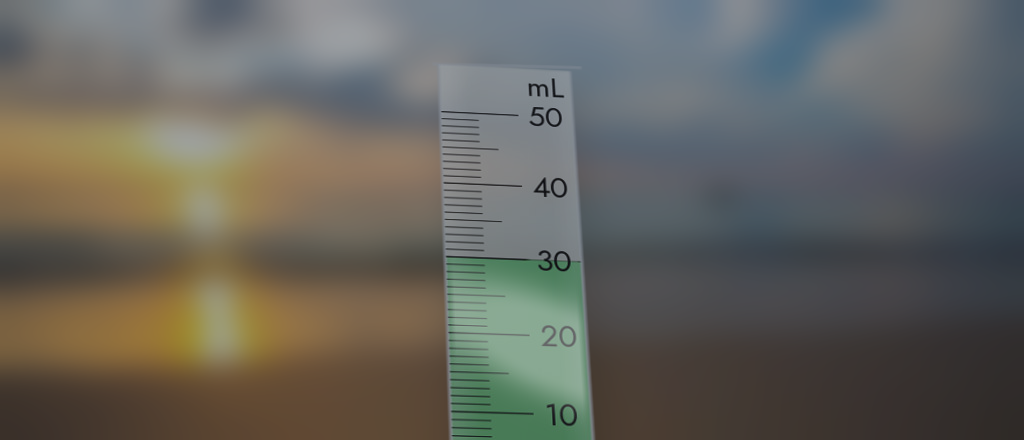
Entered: 30,mL
